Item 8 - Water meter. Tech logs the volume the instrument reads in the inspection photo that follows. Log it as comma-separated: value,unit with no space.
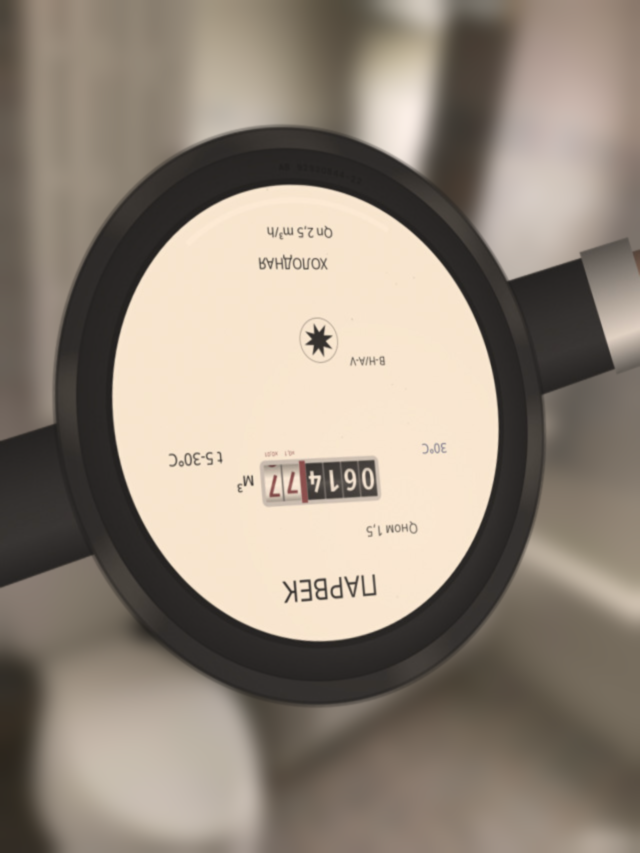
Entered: 614.77,m³
